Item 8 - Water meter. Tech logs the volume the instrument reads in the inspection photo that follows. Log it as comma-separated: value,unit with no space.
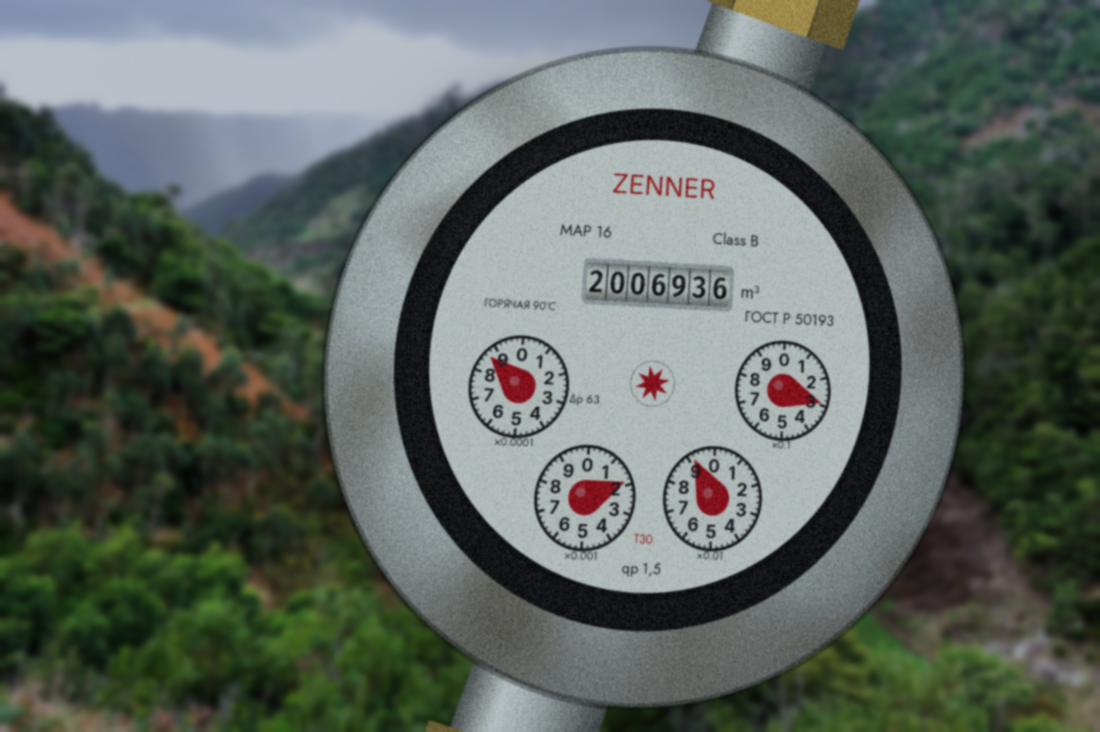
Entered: 2006936.2918,m³
